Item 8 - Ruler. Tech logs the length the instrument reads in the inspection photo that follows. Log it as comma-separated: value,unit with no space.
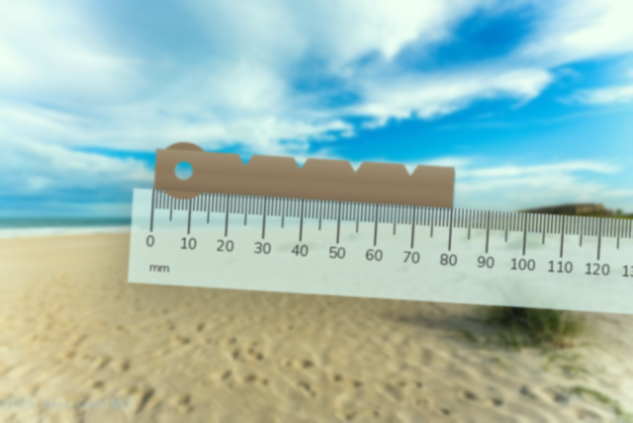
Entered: 80,mm
